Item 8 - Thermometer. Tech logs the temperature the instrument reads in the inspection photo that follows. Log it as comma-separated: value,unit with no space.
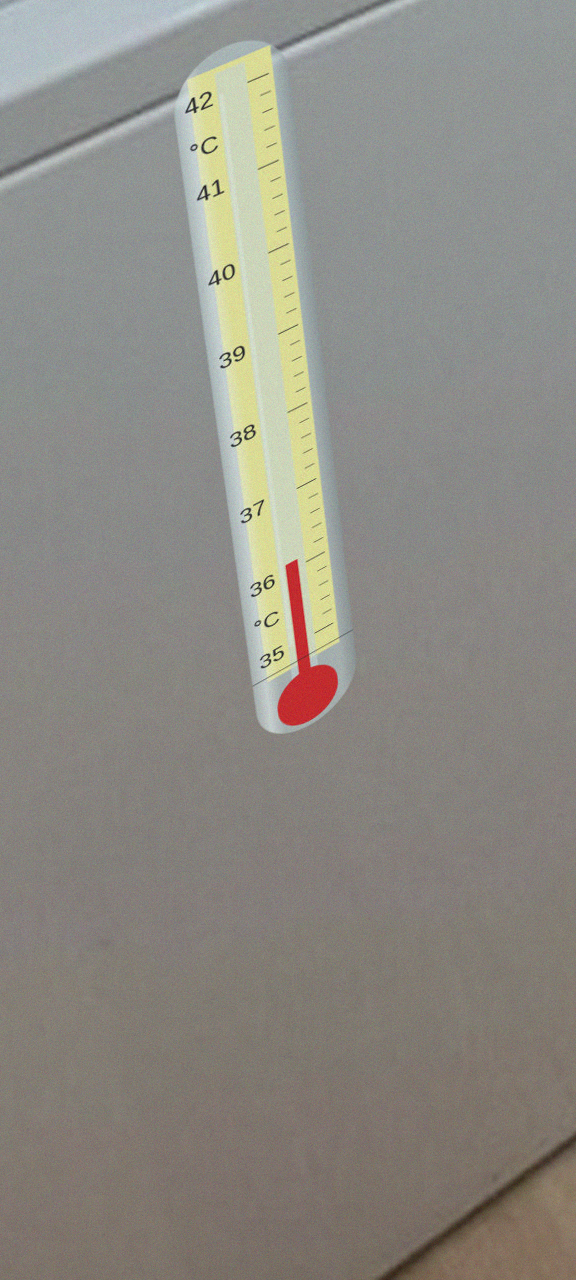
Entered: 36.1,°C
